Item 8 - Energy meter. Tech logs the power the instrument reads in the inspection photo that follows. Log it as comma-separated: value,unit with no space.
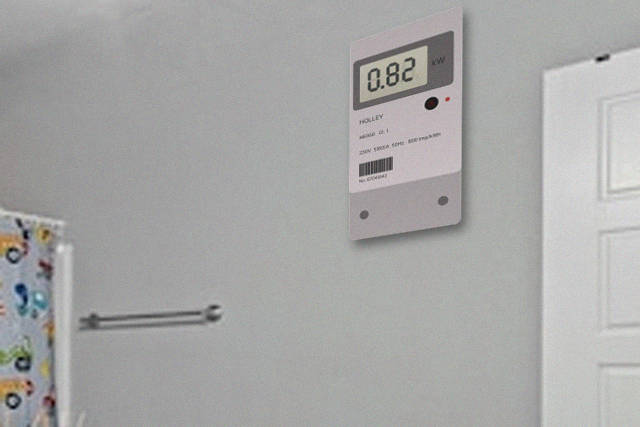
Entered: 0.82,kW
